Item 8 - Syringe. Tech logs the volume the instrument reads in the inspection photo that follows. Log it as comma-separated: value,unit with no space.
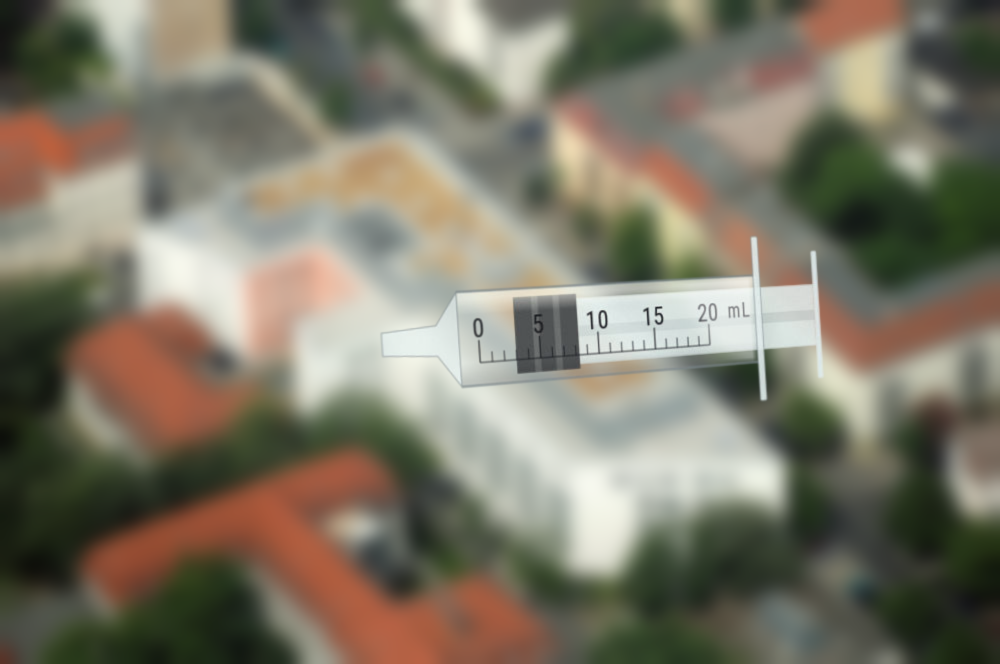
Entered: 3,mL
